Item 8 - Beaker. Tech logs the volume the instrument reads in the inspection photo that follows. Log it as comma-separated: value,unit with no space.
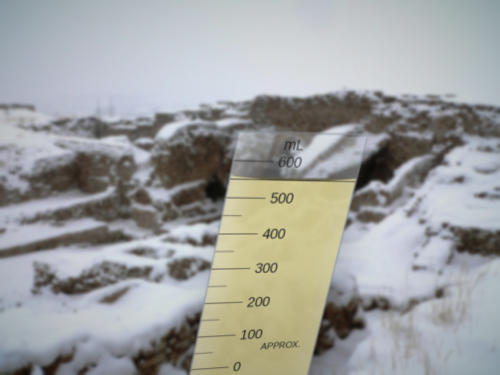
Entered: 550,mL
